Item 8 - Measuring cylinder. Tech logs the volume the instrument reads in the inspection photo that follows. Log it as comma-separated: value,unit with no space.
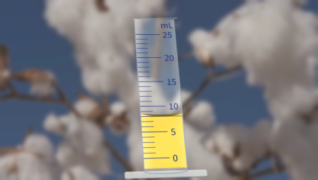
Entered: 8,mL
